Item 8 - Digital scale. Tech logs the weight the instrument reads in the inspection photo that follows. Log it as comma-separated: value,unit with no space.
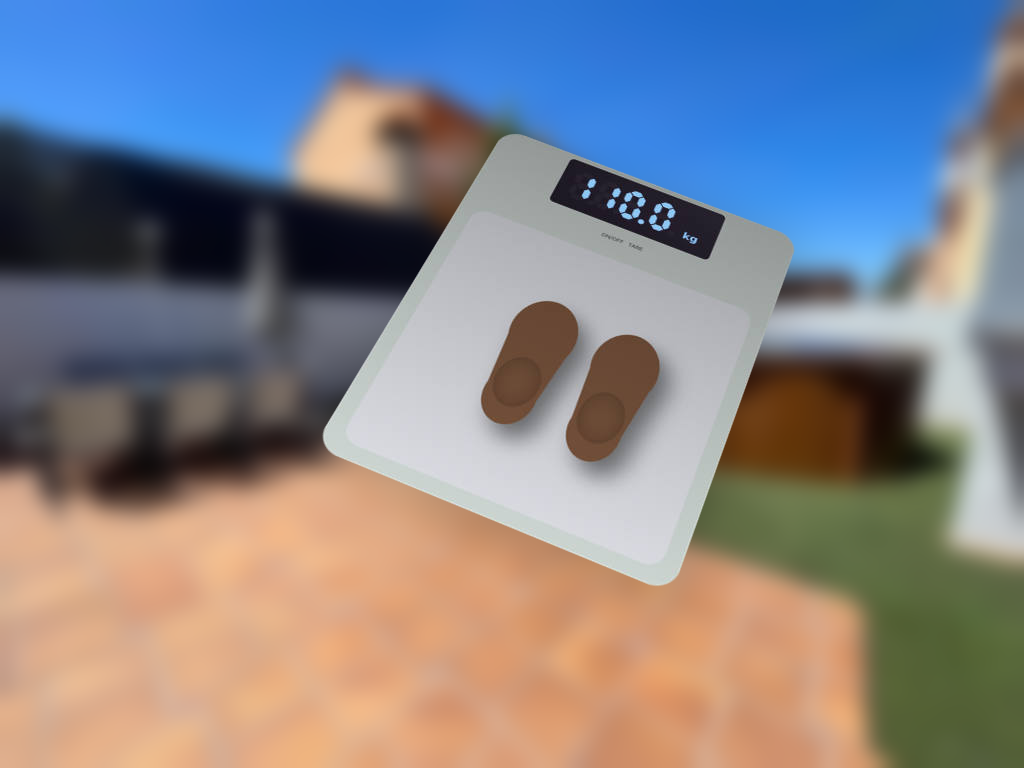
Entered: 110.0,kg
